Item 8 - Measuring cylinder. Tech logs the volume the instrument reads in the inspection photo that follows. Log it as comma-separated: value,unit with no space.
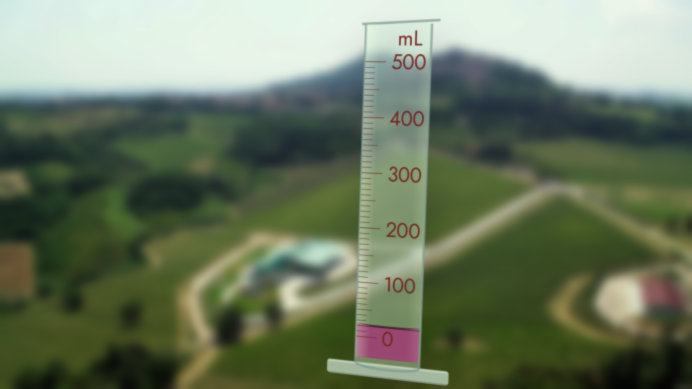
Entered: 20,mL
